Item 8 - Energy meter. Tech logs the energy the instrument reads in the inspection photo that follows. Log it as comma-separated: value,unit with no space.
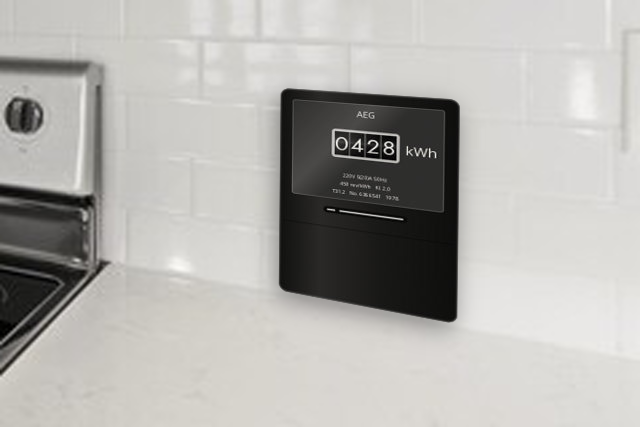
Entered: 428,kWh
